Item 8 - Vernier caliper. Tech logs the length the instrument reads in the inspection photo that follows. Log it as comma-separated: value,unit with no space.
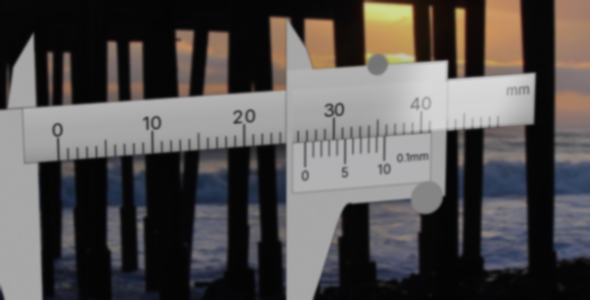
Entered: 26.8,mm
